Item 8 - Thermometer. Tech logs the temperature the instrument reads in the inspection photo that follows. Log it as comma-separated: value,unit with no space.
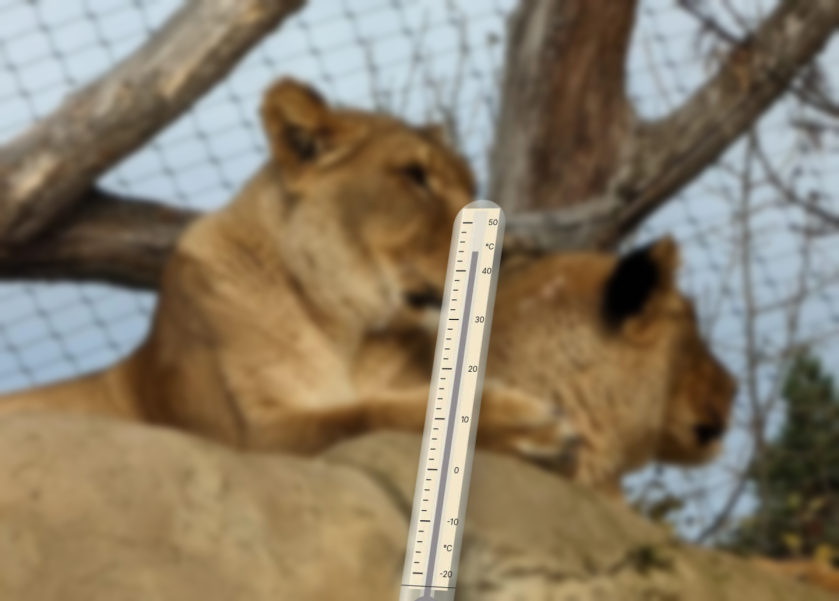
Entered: 44,°C
